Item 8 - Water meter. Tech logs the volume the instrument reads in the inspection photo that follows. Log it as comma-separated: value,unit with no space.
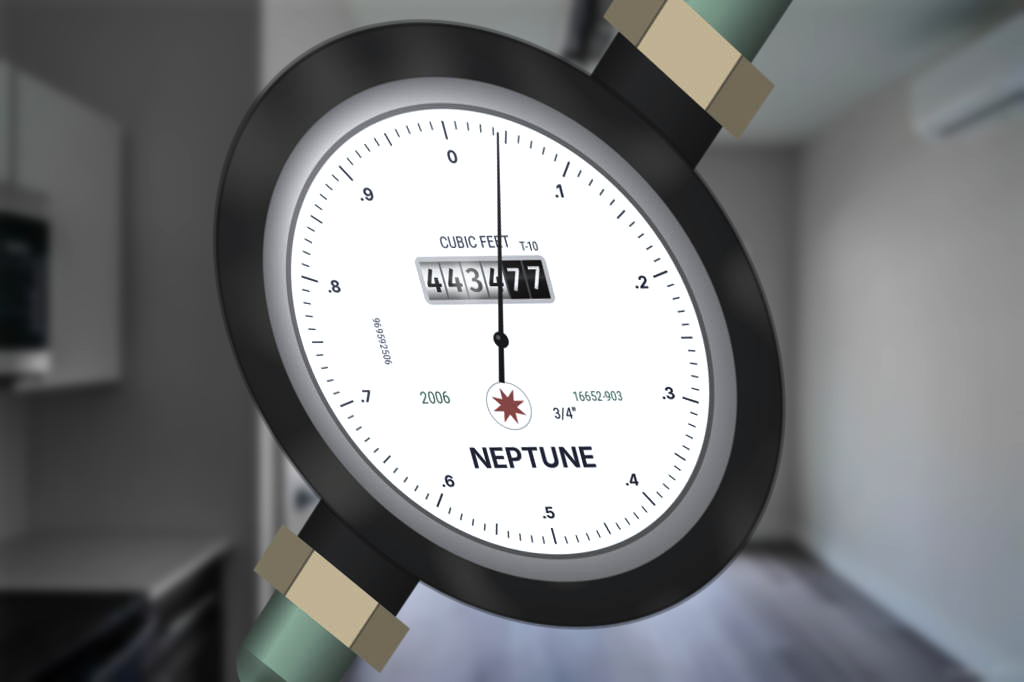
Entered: 443477.04,ft³
